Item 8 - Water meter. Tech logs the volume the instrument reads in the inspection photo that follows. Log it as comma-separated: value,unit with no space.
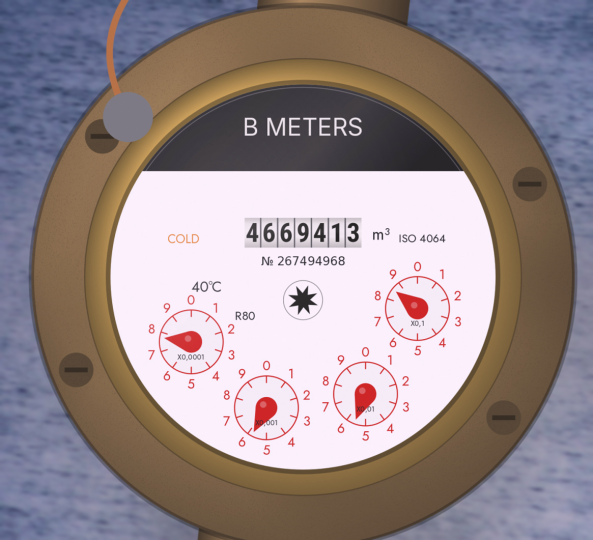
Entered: 4669413.8557,m³
